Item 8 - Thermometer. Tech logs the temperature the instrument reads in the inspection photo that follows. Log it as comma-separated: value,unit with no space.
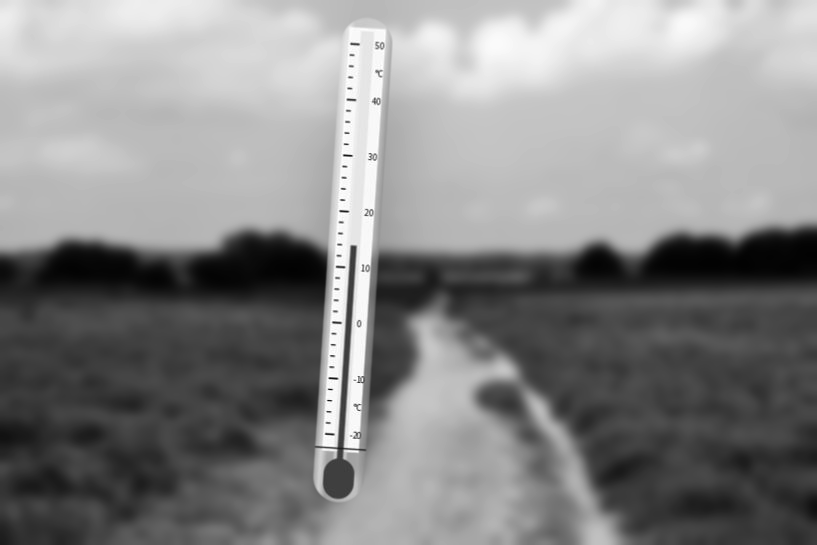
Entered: 14,°C
